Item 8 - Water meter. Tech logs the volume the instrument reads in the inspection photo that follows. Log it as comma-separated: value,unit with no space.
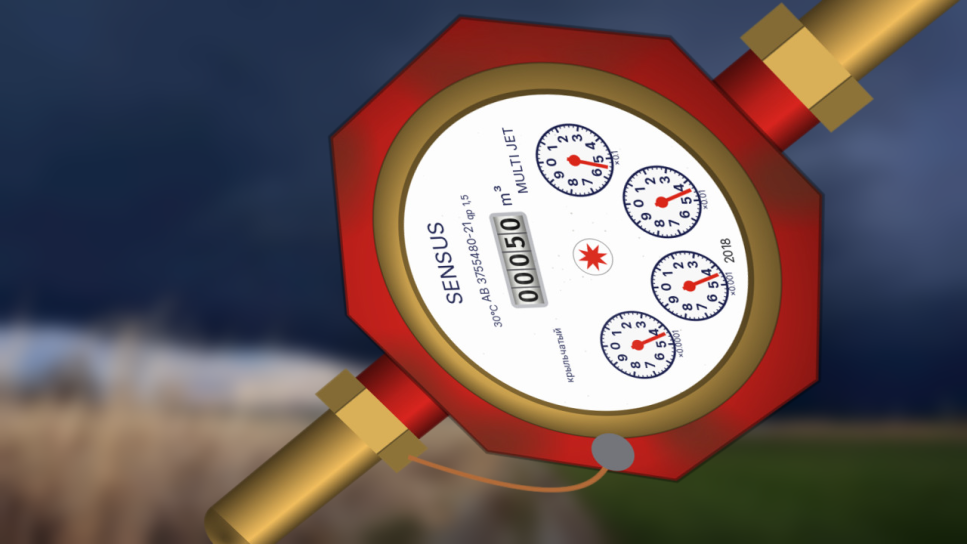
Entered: 50.5444,m³
